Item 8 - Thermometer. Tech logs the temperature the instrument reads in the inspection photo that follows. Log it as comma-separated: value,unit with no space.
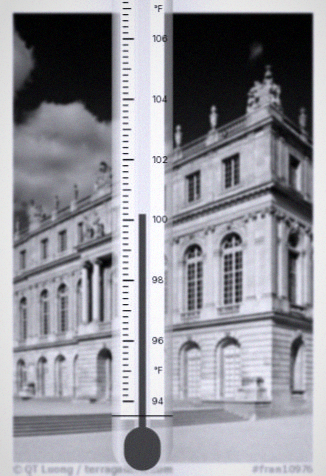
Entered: 100.2,°F
